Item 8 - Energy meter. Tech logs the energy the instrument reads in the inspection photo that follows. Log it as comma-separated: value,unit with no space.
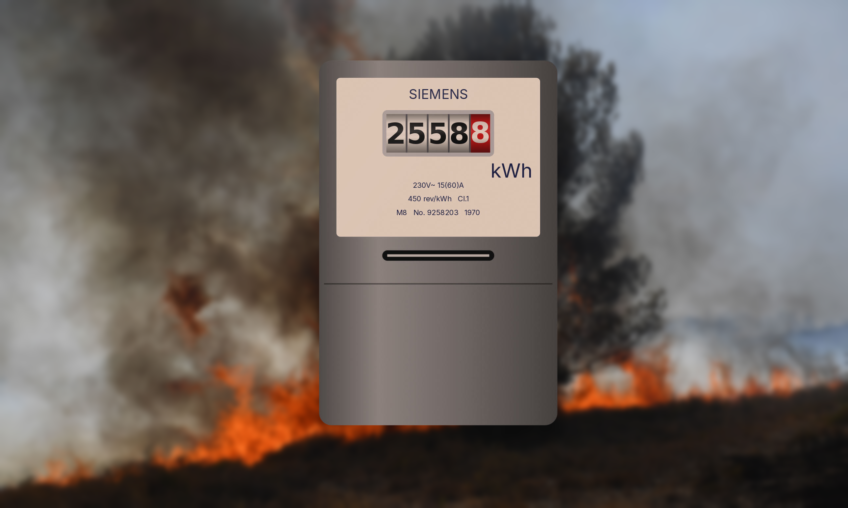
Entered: 2558.8,kWh
